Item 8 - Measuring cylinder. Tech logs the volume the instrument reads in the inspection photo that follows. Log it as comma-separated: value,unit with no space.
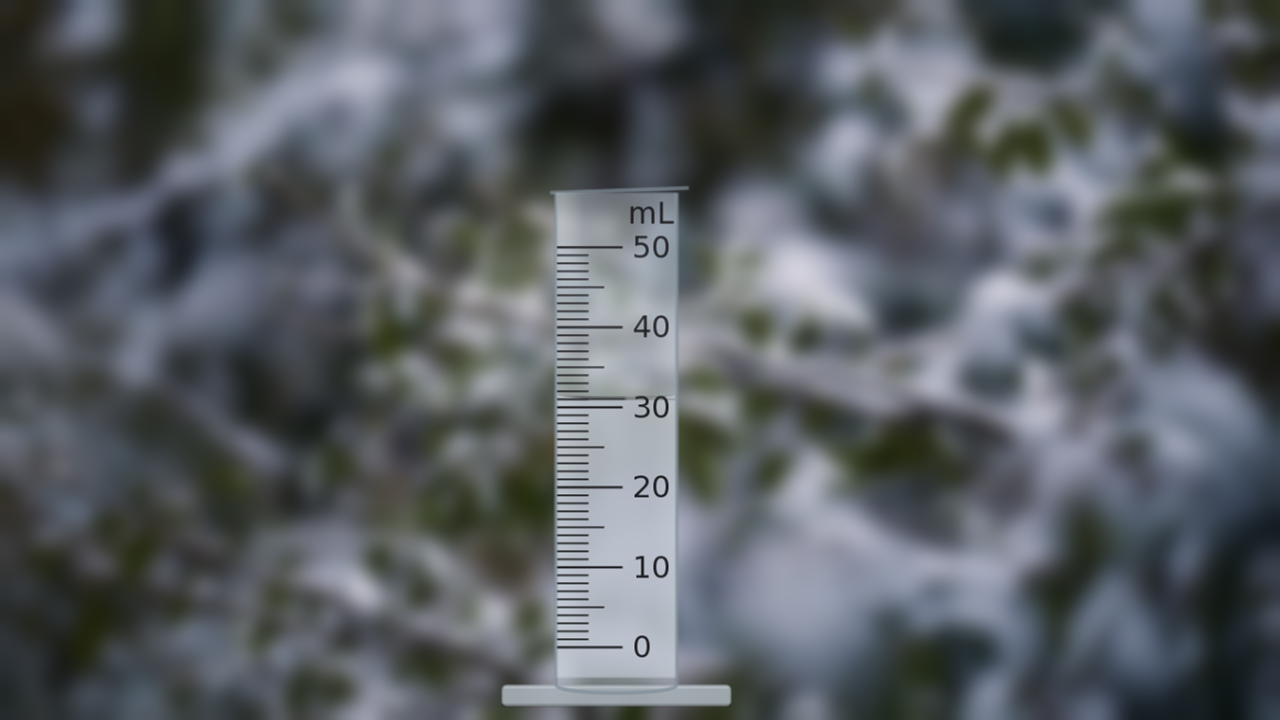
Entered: 31,mL
